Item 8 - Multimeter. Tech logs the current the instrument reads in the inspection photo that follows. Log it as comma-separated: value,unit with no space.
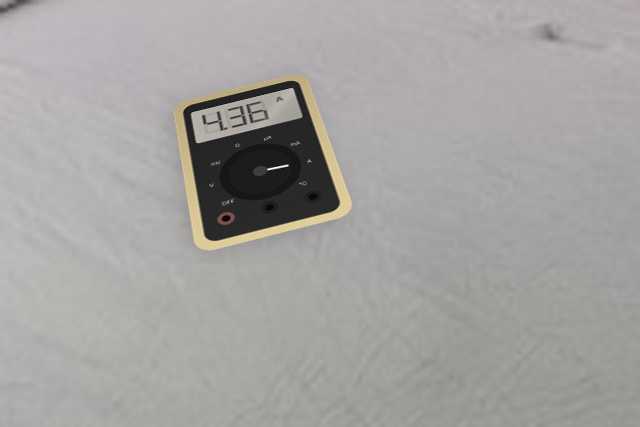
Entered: 4.36,A
